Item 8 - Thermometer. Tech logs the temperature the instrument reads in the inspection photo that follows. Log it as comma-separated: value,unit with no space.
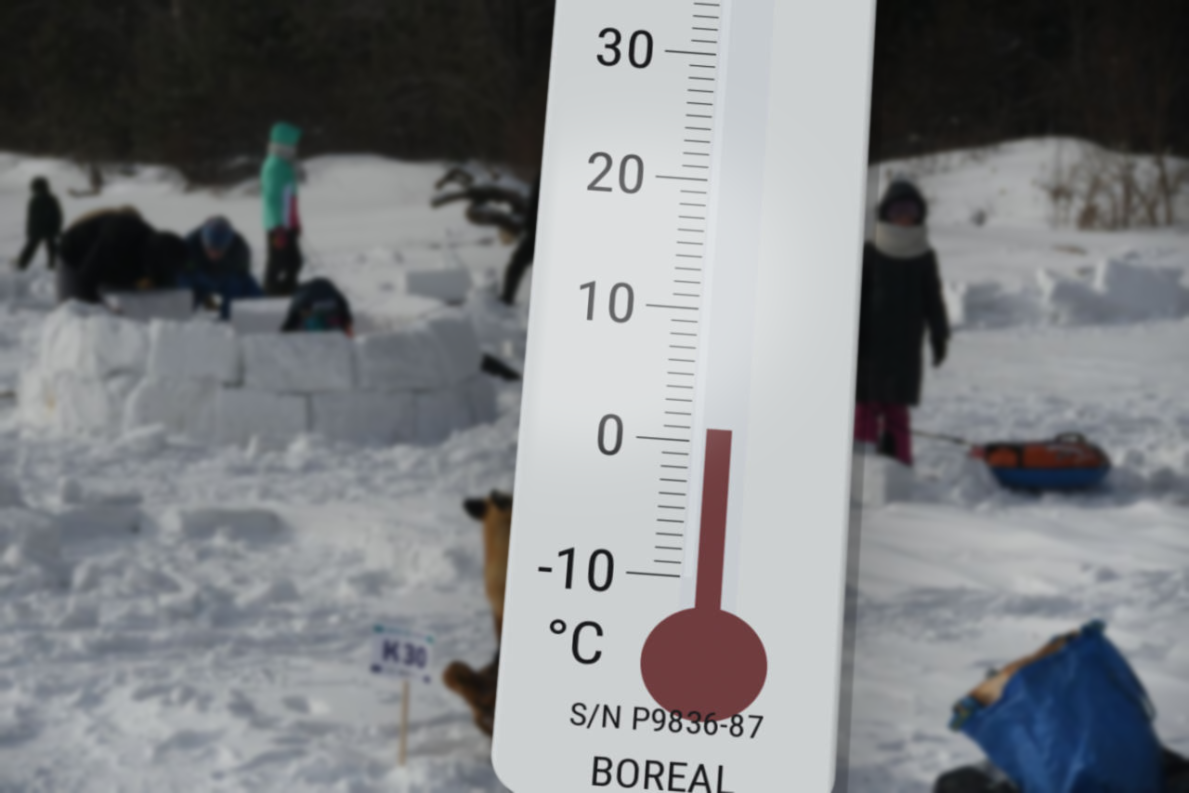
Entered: 1,°C
